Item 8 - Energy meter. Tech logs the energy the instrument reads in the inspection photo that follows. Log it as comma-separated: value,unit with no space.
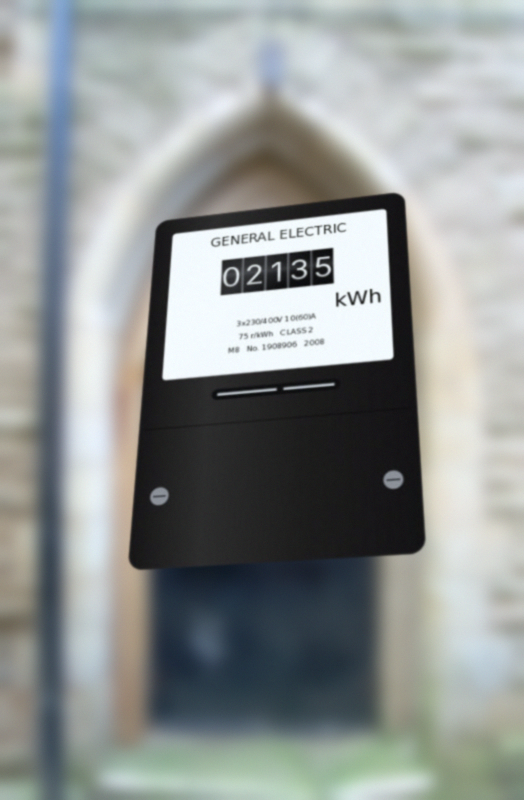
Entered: 2135,kWh
